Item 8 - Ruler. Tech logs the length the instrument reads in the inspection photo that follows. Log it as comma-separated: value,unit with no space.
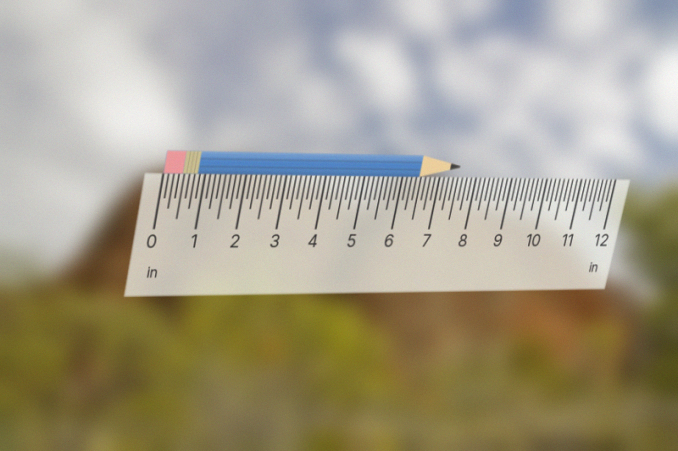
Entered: 7.5,in
